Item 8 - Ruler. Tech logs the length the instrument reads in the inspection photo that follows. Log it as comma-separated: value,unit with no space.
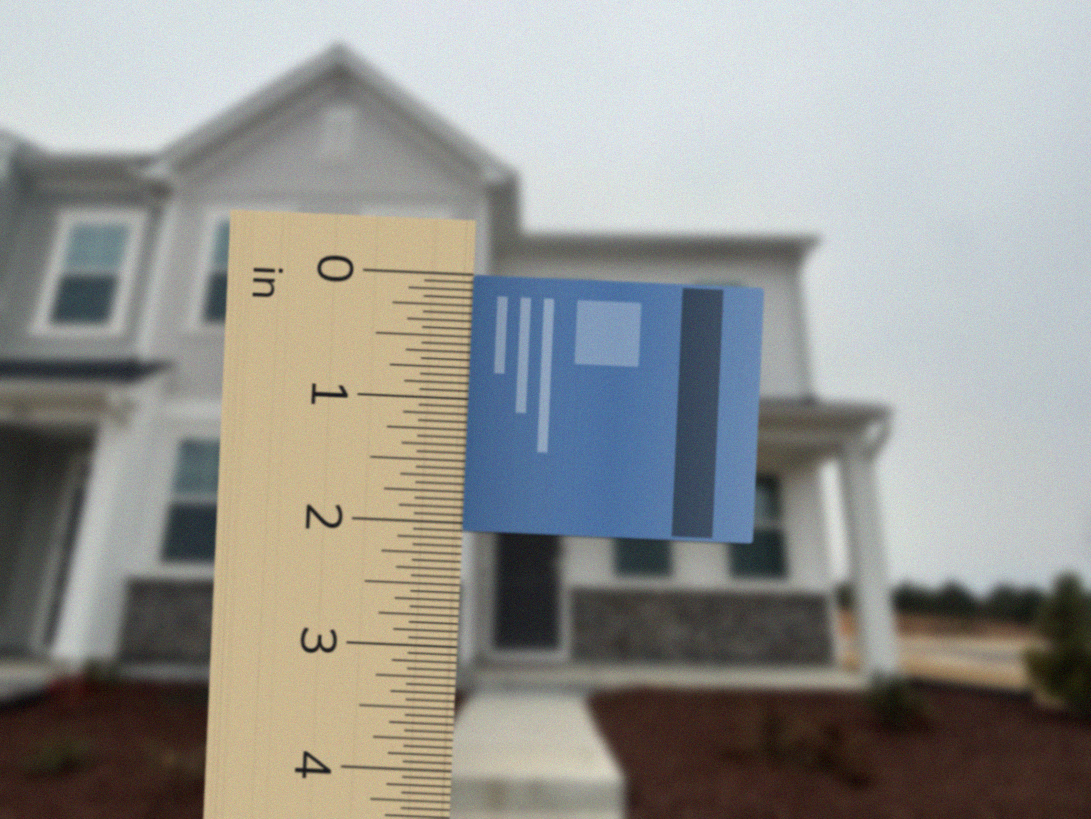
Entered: 2.0625,in
